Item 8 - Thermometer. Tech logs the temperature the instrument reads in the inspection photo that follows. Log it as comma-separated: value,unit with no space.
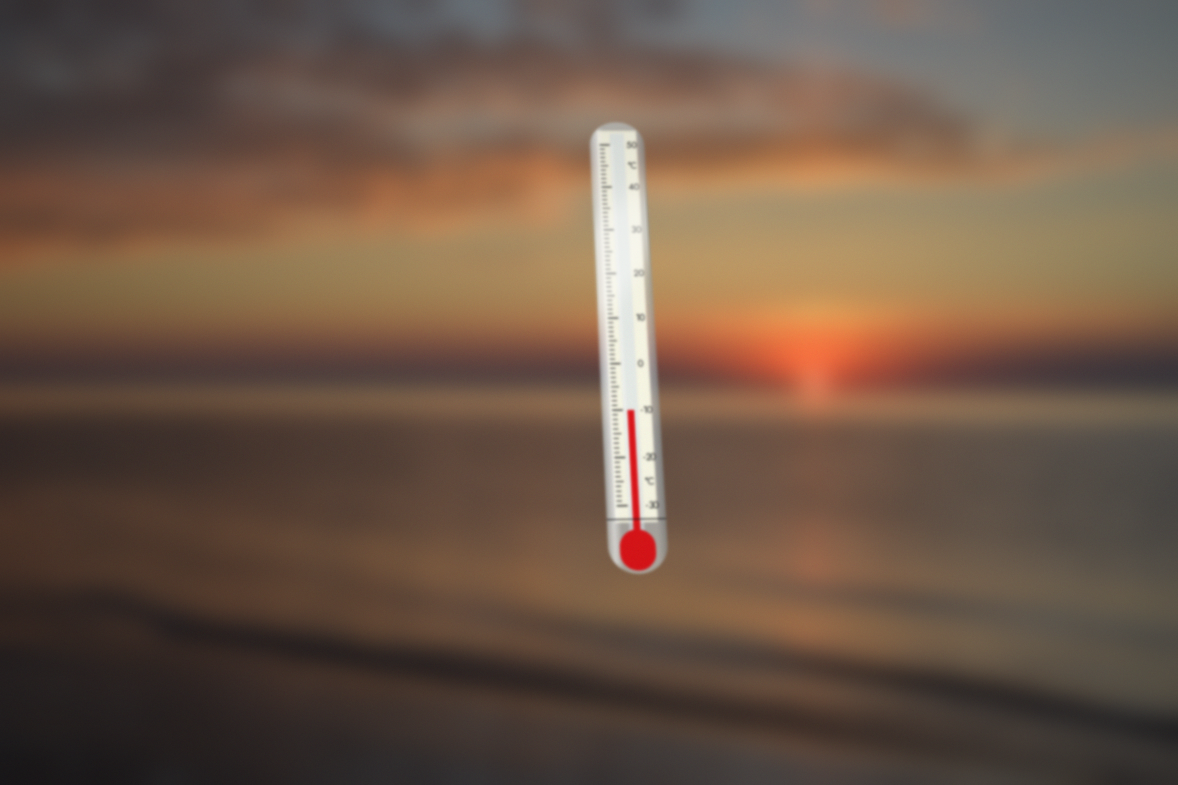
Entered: -10,°C
